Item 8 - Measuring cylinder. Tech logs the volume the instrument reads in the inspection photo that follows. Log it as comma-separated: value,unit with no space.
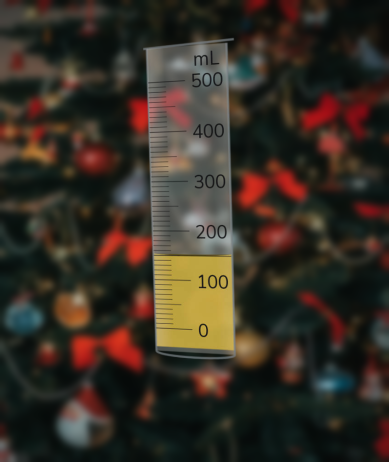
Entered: 150,mL
